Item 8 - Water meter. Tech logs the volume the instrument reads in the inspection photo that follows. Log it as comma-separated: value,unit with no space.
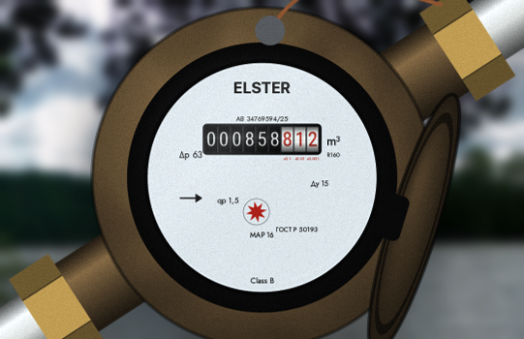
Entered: 858.812,m³
